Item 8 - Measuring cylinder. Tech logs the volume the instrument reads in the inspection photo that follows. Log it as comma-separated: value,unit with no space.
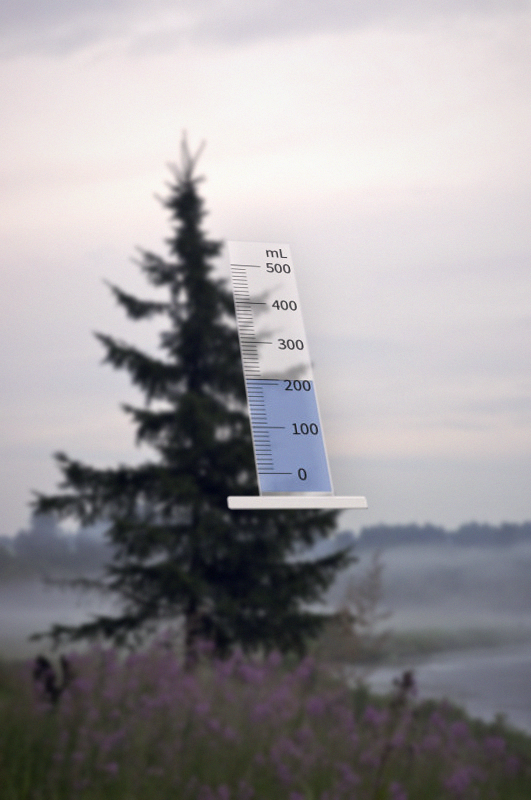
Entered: 210,mL
